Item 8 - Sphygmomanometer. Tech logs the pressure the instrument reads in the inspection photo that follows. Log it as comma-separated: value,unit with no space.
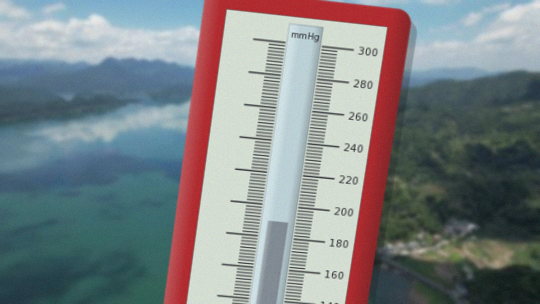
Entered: 190,mmHg
